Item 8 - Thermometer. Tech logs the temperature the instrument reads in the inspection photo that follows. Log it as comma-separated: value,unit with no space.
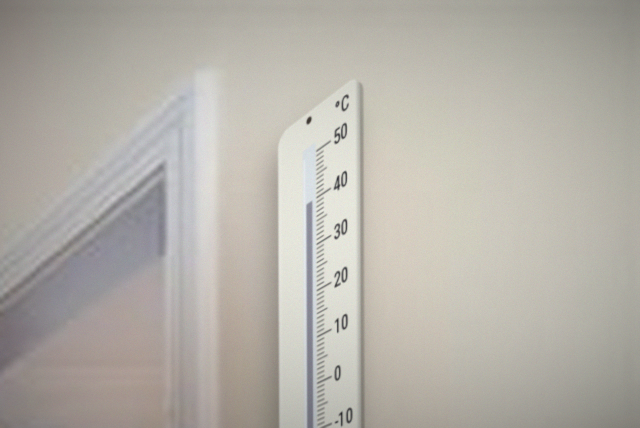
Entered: 40,°C
